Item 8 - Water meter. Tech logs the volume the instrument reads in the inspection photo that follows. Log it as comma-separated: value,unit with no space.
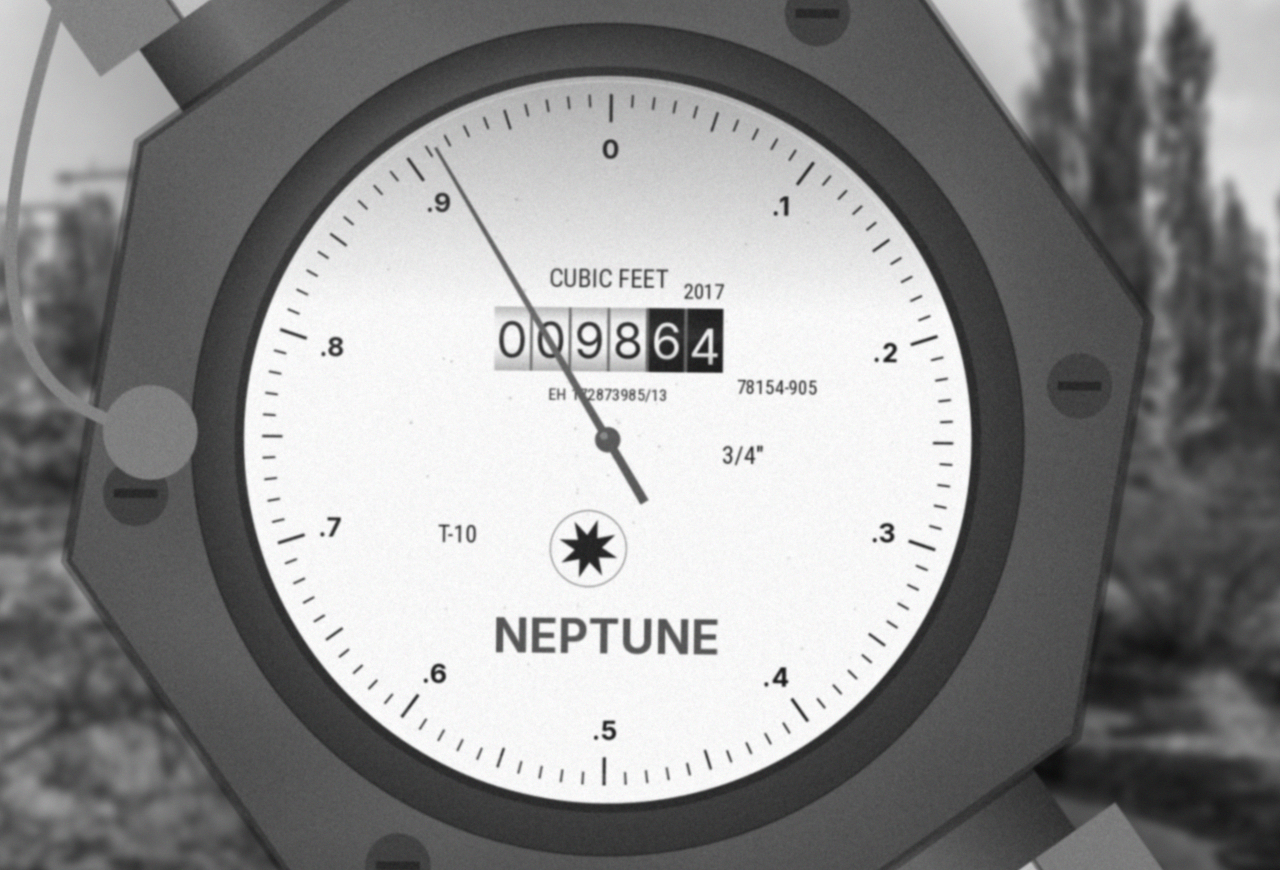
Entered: 9863.91,ft³
